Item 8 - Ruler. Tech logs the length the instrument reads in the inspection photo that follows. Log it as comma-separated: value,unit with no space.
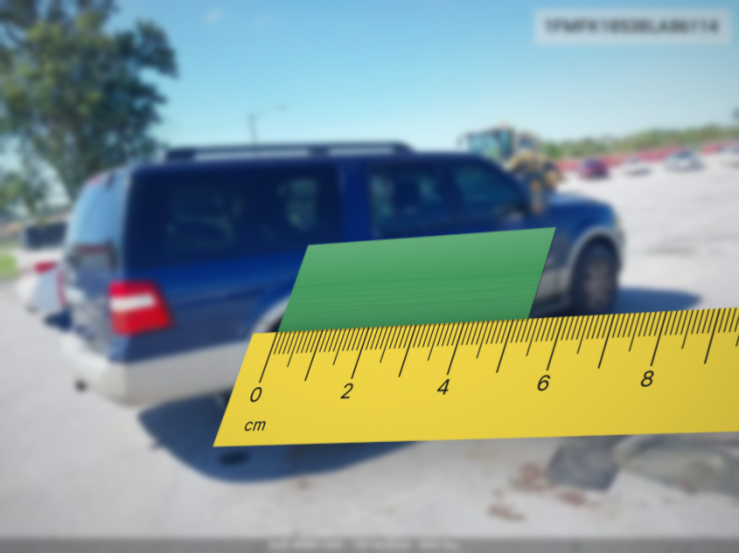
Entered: 5.3,cm
